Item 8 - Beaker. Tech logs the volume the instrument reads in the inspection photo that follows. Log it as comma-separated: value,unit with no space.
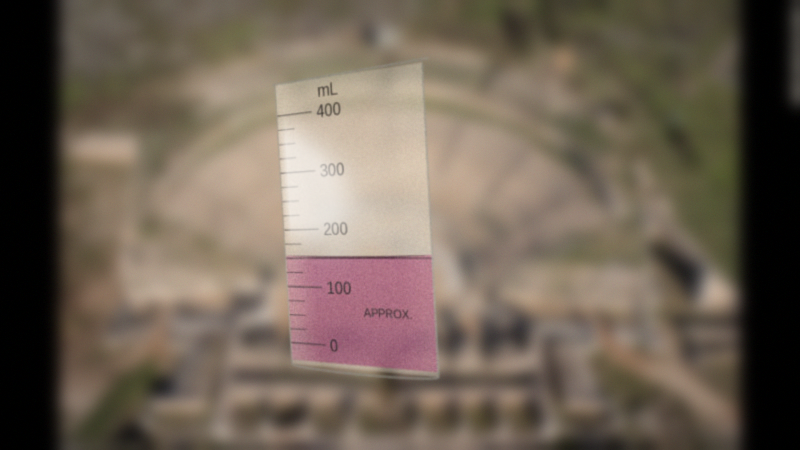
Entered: 150,mL
